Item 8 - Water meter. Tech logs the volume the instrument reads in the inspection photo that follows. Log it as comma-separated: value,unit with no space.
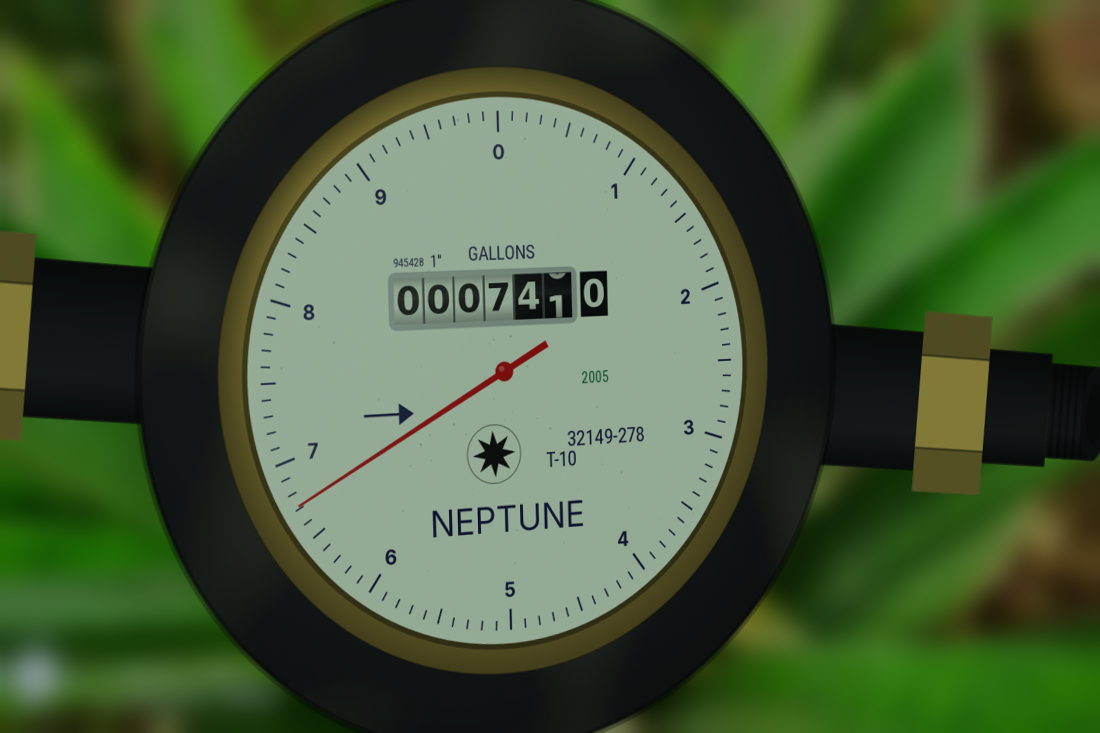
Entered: 7406.7,gal
